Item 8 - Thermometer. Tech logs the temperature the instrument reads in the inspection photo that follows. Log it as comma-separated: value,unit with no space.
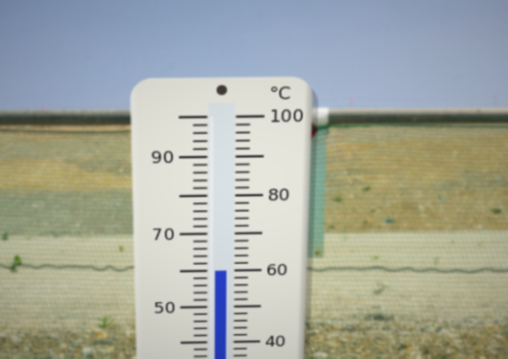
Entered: 60,°C
